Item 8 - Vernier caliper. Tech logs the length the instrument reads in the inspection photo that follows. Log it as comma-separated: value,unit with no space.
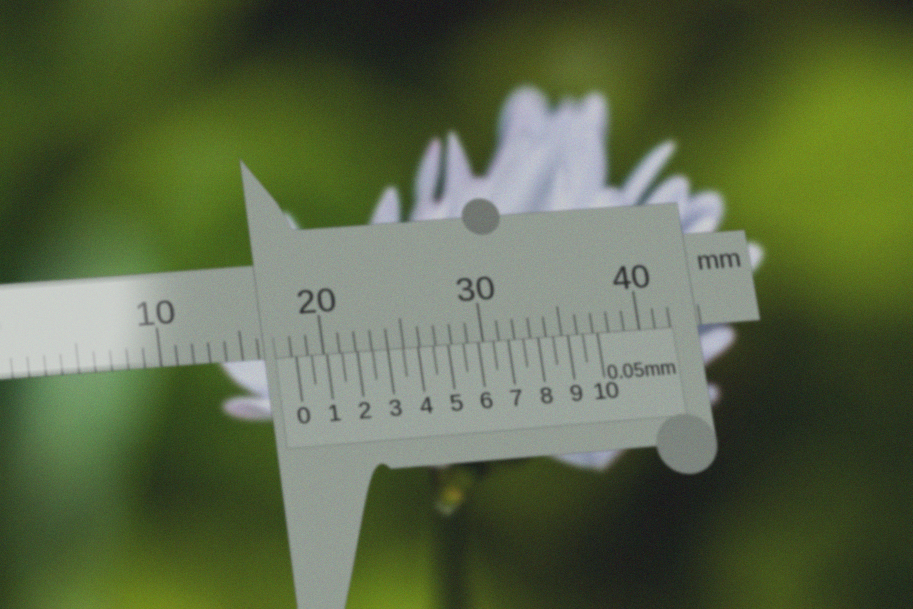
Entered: 18.3,mm
